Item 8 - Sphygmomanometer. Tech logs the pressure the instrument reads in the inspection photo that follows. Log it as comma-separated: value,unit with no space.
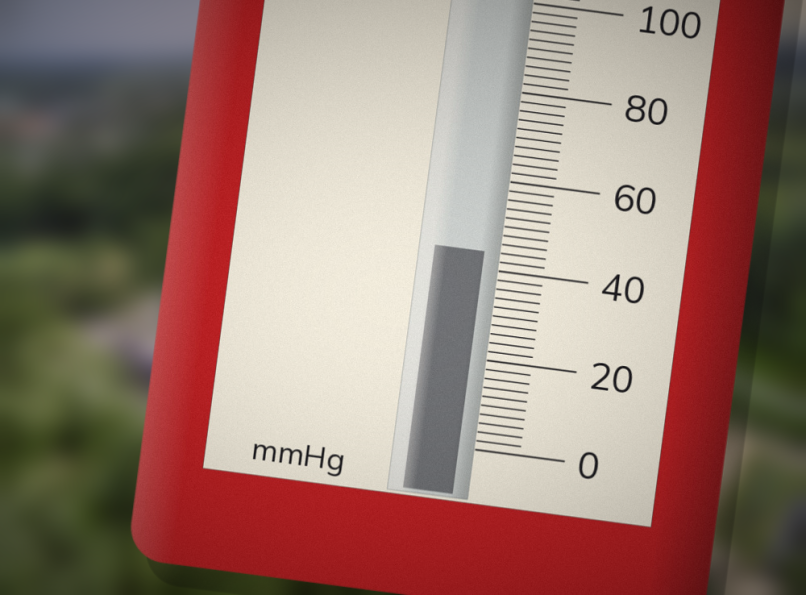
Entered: 44,mmHg
